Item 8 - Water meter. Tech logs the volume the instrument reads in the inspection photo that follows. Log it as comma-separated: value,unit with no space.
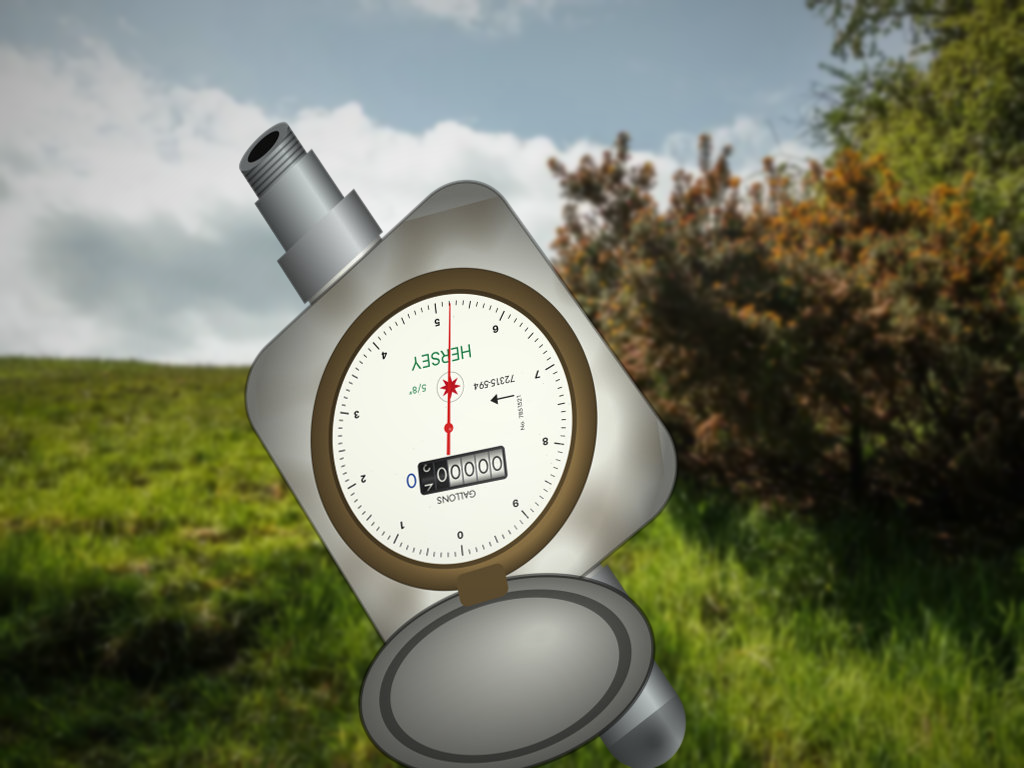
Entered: 25.2,gal
